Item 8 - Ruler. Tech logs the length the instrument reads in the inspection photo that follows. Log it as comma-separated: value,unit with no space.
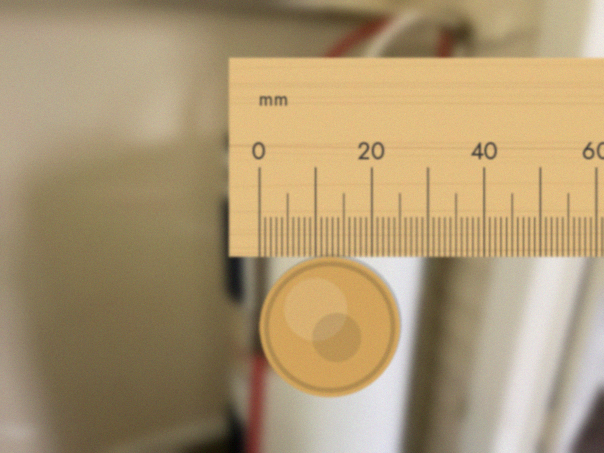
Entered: 25,mm
